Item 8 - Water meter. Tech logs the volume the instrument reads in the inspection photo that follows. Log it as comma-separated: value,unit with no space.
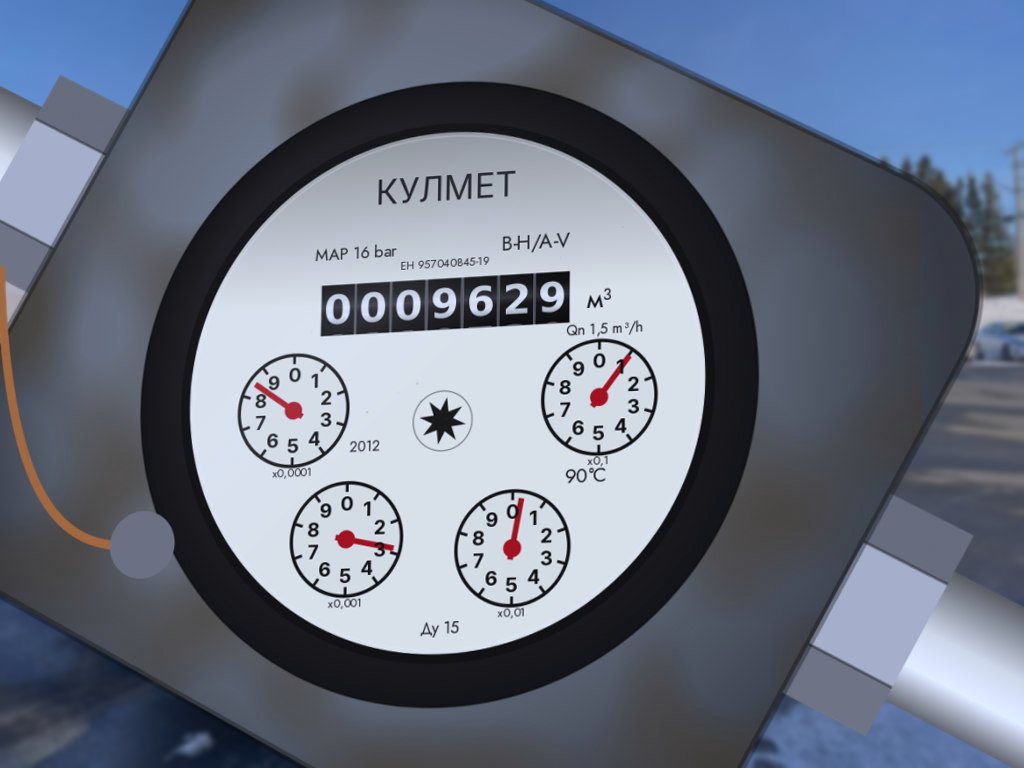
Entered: 9629.1028,m³
